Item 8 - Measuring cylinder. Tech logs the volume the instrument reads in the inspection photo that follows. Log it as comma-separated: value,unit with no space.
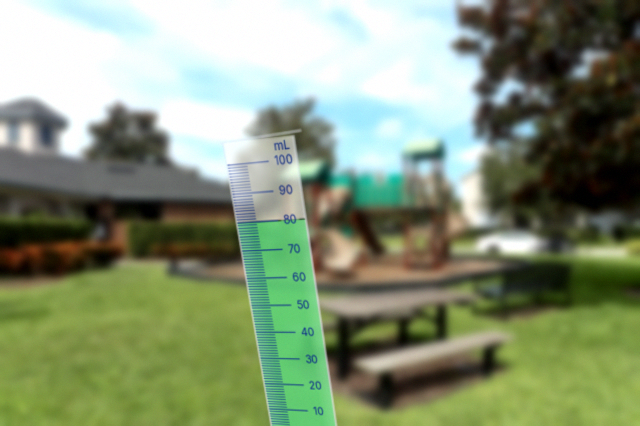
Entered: 80,mL
